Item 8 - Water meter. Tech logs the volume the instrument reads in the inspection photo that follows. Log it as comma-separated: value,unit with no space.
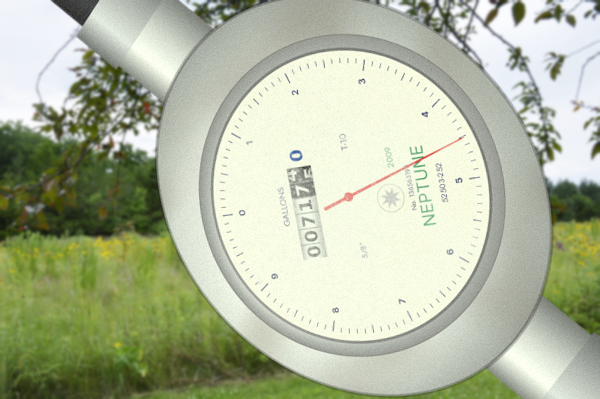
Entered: 71744.5,gal
